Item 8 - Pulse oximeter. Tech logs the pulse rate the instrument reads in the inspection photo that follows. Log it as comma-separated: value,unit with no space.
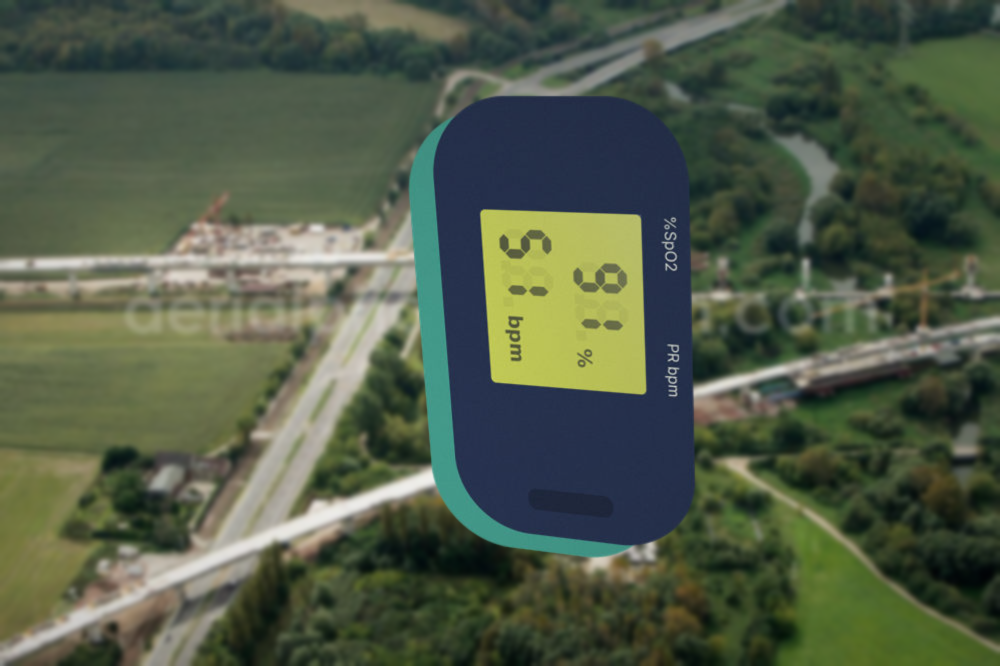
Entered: 51,bpm
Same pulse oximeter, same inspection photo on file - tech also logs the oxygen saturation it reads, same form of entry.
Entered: 91,%
